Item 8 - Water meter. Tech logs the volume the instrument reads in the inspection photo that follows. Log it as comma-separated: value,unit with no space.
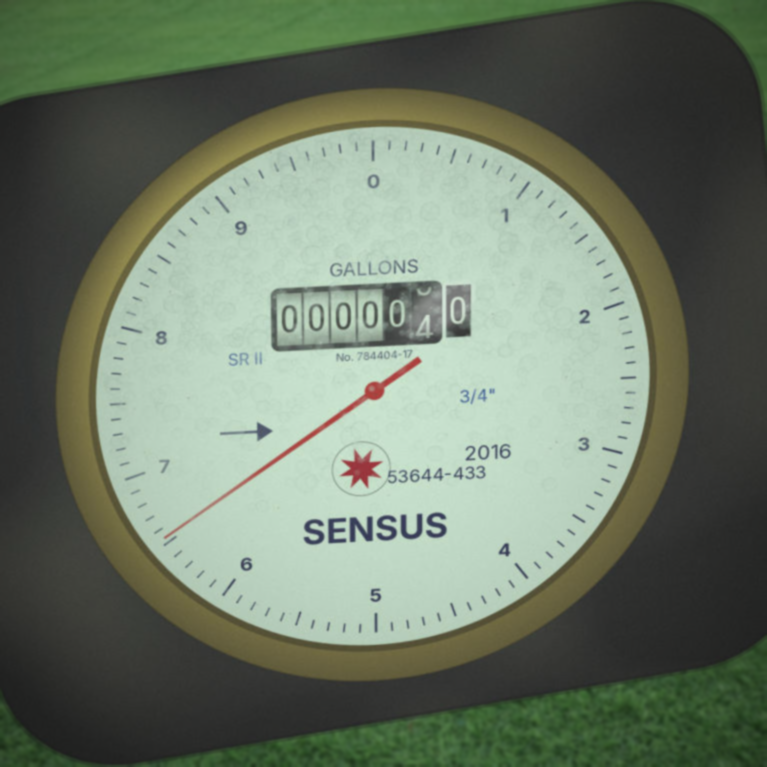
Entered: 36.5,gal
